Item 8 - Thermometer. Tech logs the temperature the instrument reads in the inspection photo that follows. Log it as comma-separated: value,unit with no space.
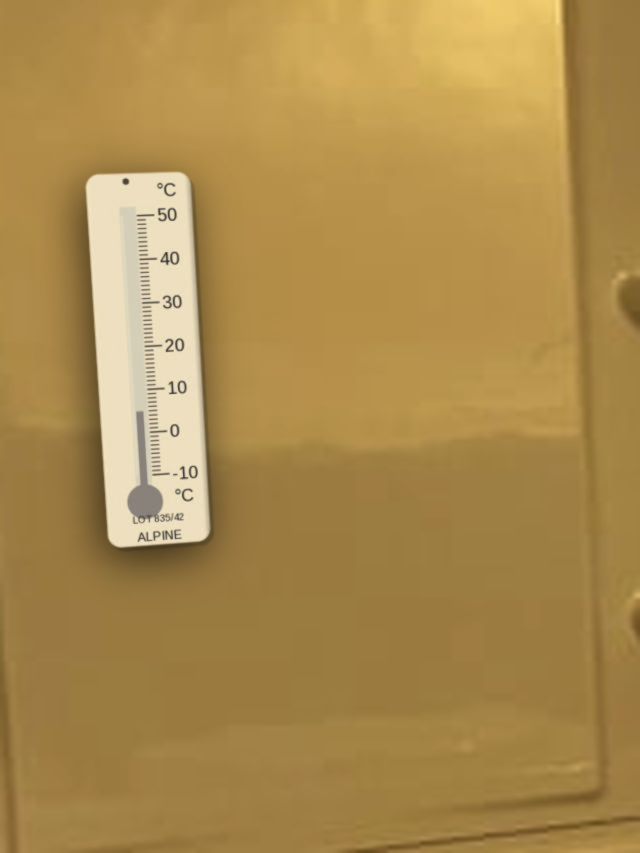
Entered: 5,°C
